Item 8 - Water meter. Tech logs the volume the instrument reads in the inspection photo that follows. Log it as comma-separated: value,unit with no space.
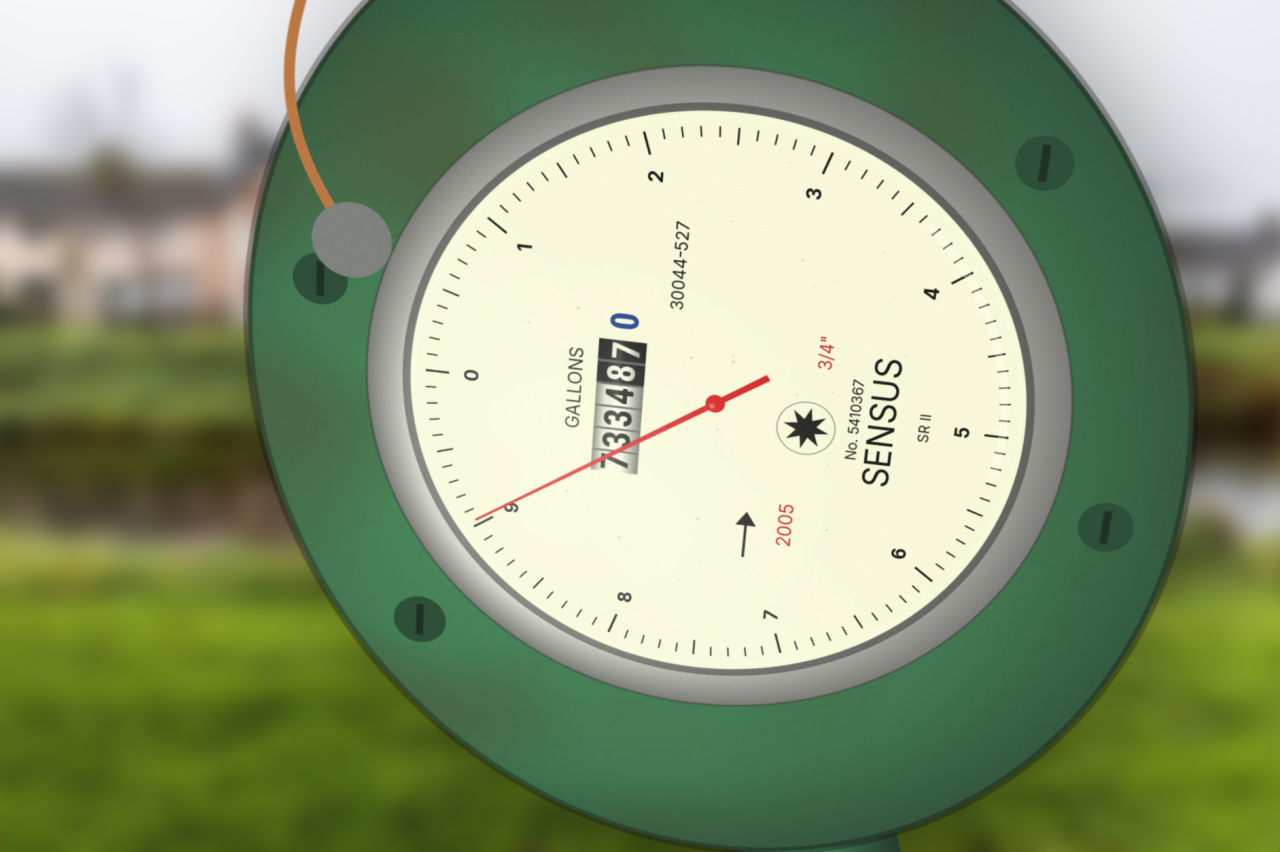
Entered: 7334869.0,gal
